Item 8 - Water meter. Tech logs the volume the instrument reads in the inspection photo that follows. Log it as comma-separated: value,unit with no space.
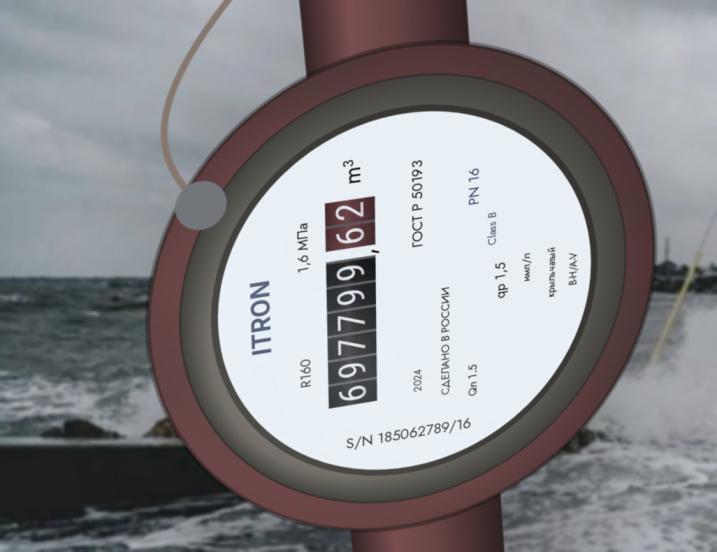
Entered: 697799.62,m³
